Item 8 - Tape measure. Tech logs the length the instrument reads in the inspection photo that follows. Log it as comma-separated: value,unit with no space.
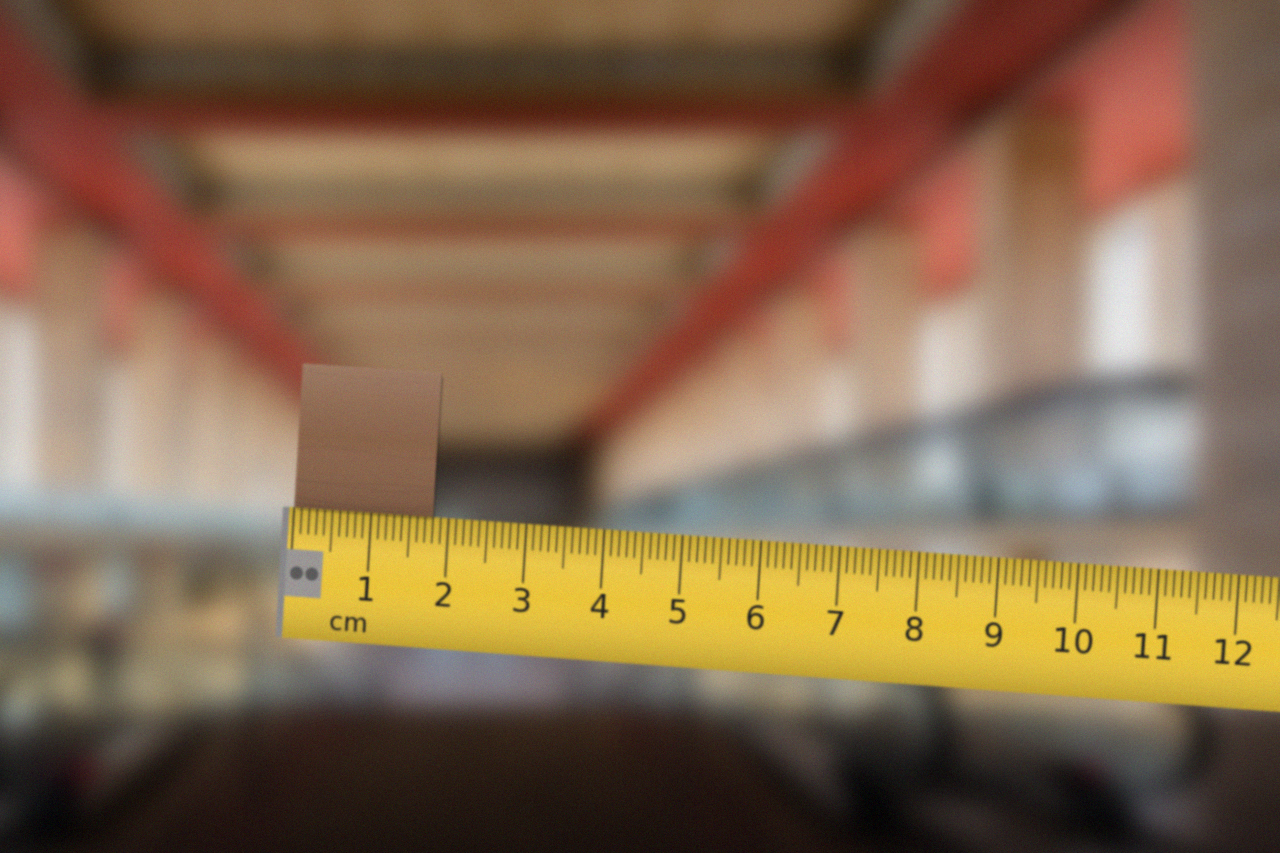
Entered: 1.8,cm
